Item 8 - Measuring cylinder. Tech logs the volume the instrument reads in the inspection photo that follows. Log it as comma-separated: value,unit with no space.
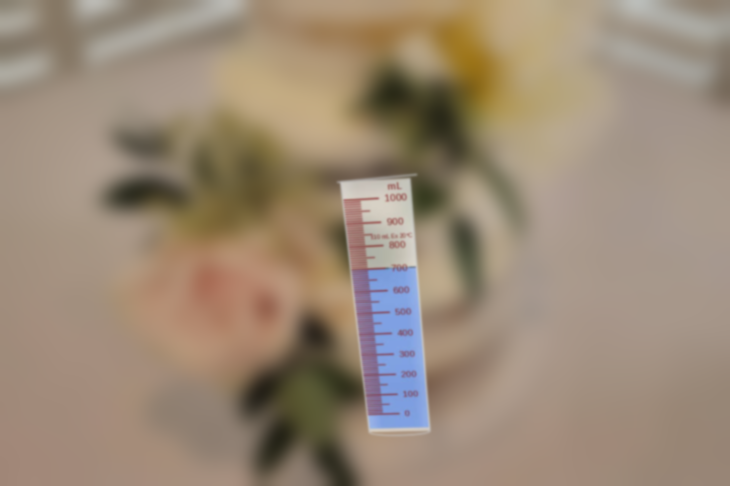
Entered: 700,mL
